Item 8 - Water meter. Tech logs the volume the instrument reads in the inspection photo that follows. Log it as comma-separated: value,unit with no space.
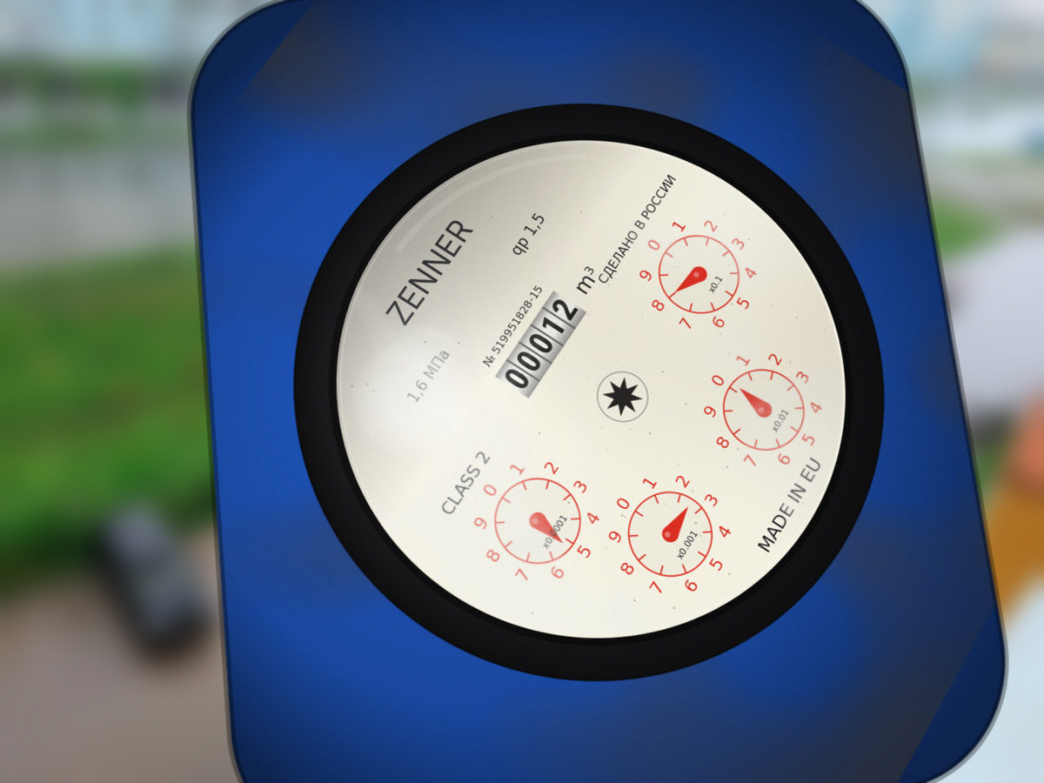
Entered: 12.8025,m³
